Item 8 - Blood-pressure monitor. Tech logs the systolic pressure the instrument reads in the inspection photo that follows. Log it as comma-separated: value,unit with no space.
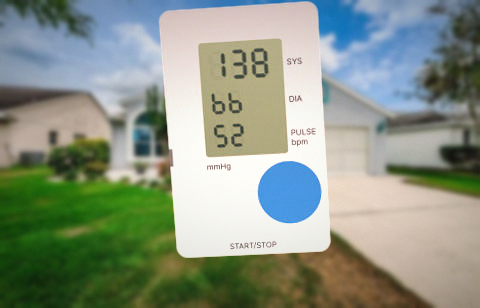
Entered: 138,mmHg
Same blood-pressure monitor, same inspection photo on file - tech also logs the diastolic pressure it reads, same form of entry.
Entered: 66,mmHg
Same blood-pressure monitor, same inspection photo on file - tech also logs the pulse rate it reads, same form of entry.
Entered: 52,bpm
